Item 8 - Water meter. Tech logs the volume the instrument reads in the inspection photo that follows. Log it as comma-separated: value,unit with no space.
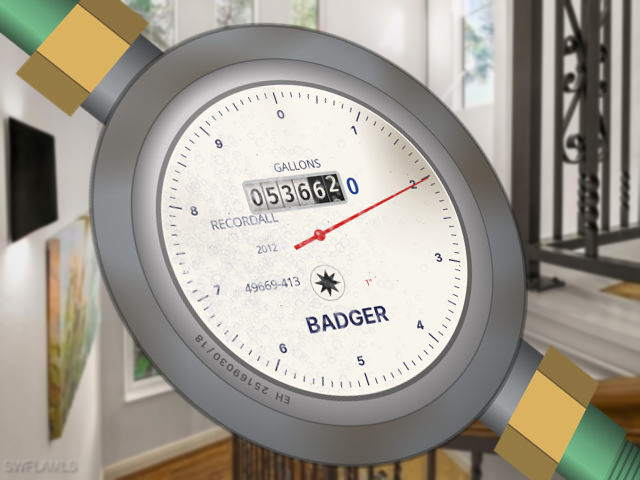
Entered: 536622.0,gal
